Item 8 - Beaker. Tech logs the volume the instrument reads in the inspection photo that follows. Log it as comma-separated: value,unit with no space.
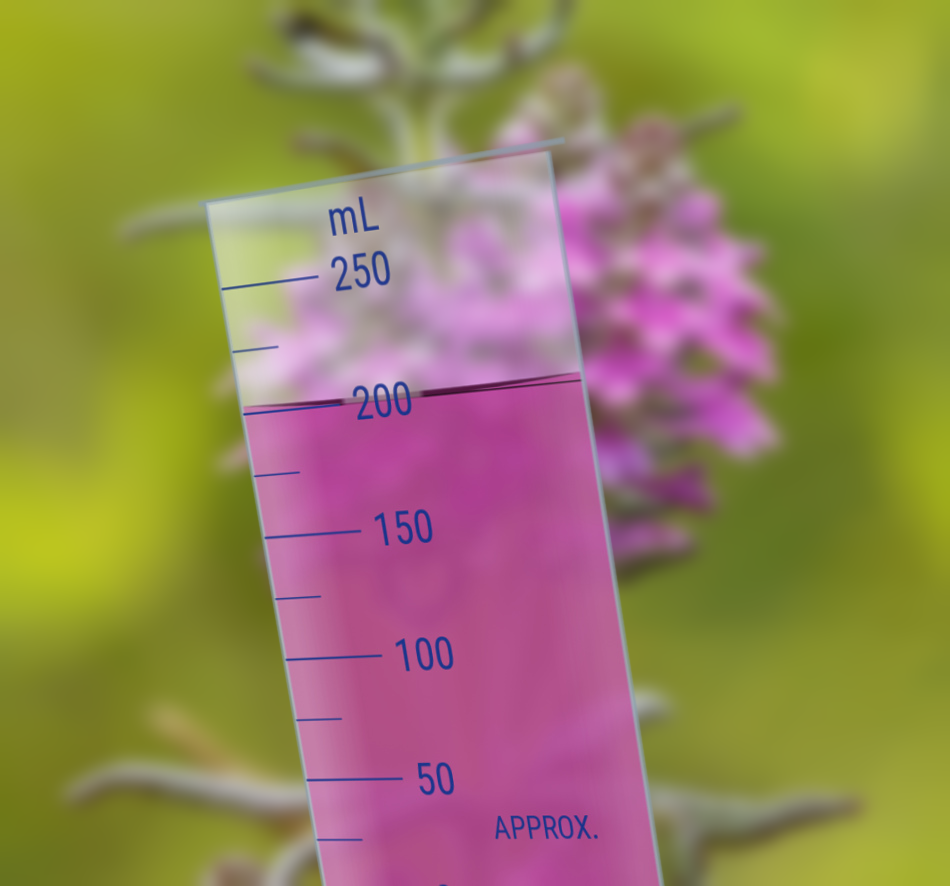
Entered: 200,mL
